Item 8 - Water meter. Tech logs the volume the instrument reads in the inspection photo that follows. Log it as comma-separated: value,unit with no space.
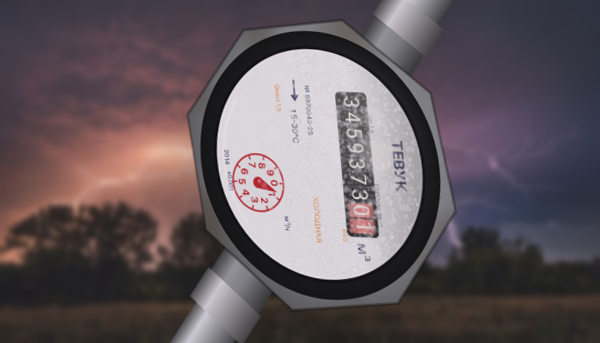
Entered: 3459373.010,m³
